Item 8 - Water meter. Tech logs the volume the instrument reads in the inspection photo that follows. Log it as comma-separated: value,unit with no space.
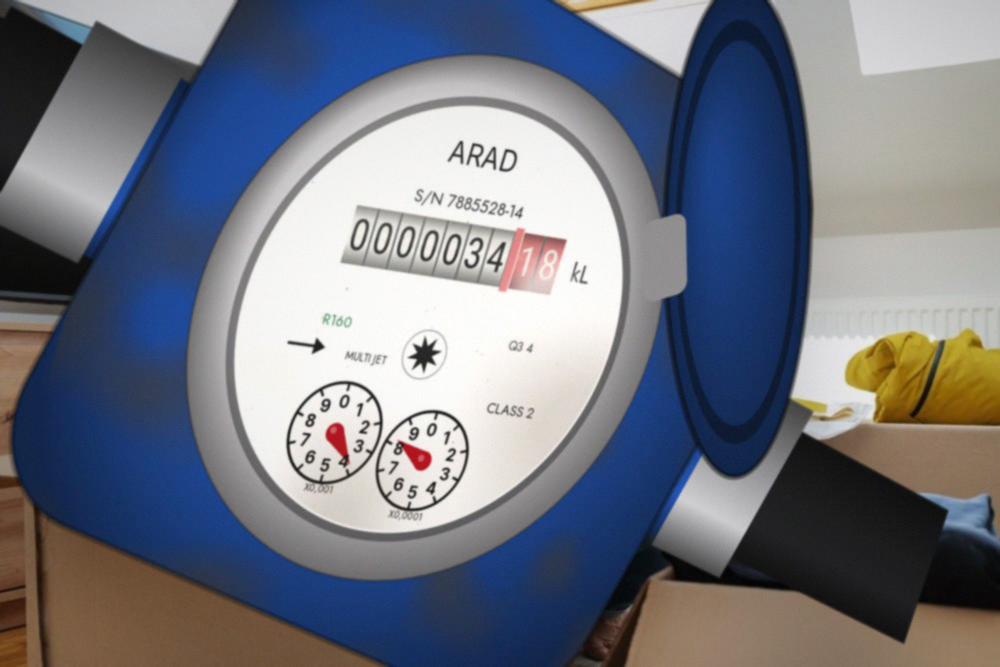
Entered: 34.1838,kL
